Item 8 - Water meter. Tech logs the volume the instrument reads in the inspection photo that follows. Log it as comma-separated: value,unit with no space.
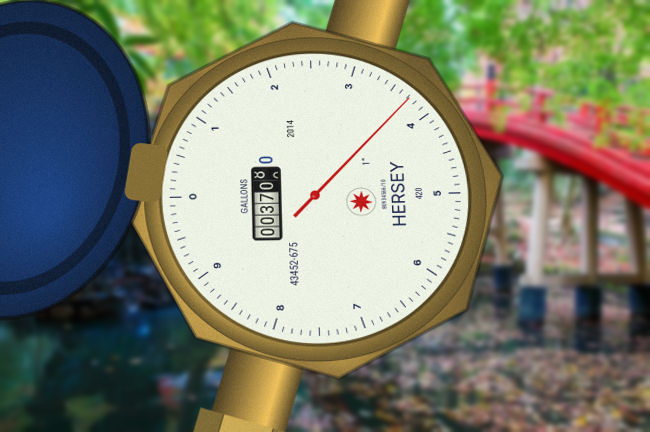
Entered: 37083.7,gal
